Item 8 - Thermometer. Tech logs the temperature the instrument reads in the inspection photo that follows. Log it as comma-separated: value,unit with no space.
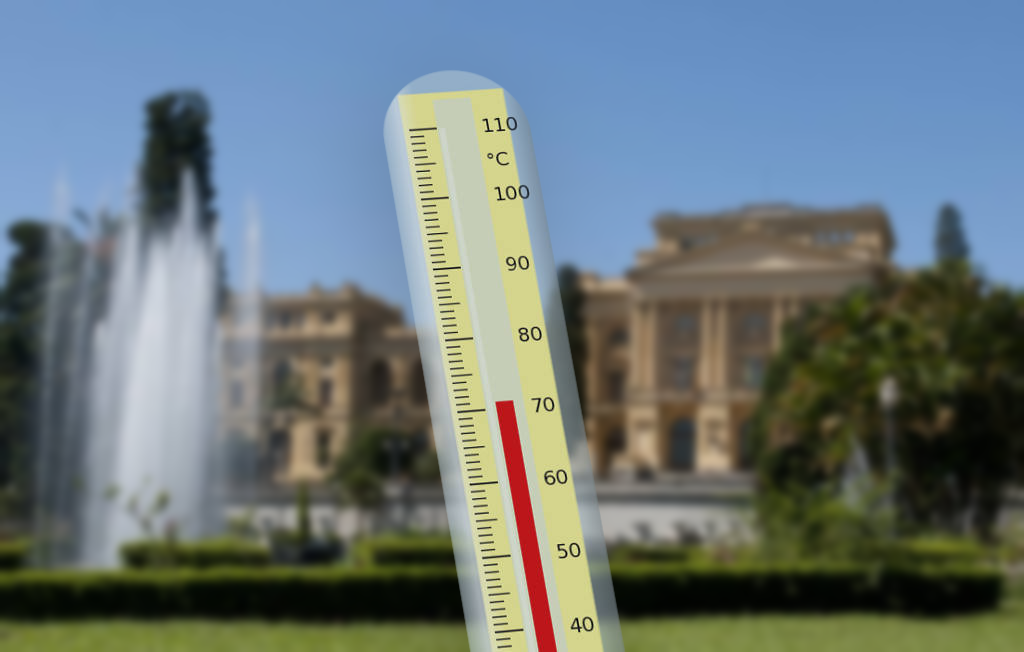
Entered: 71,°C
